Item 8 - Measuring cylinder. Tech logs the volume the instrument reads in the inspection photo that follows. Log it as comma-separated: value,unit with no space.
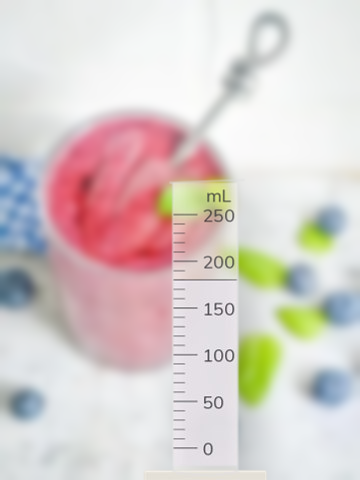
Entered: 180,mL
